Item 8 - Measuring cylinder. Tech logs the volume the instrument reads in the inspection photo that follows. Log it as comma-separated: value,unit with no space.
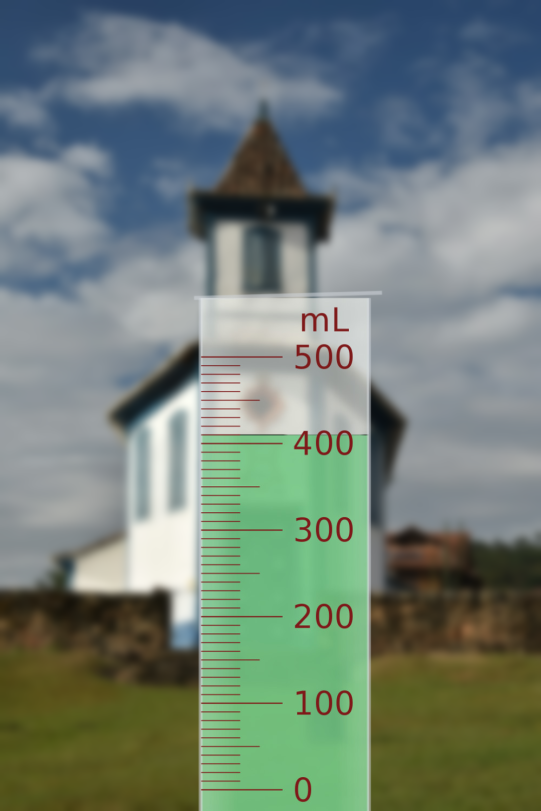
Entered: 410,mL
